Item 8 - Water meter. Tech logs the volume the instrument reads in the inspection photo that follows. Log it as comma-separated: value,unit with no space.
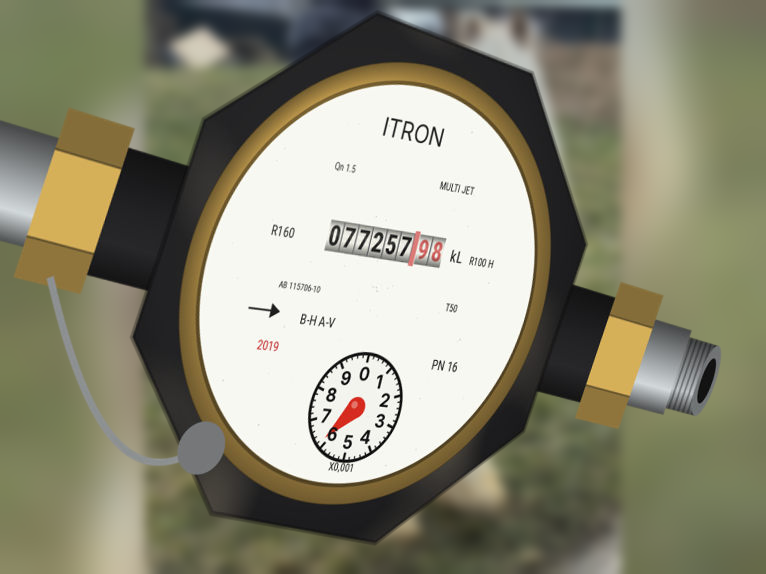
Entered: 77257.986,kL
